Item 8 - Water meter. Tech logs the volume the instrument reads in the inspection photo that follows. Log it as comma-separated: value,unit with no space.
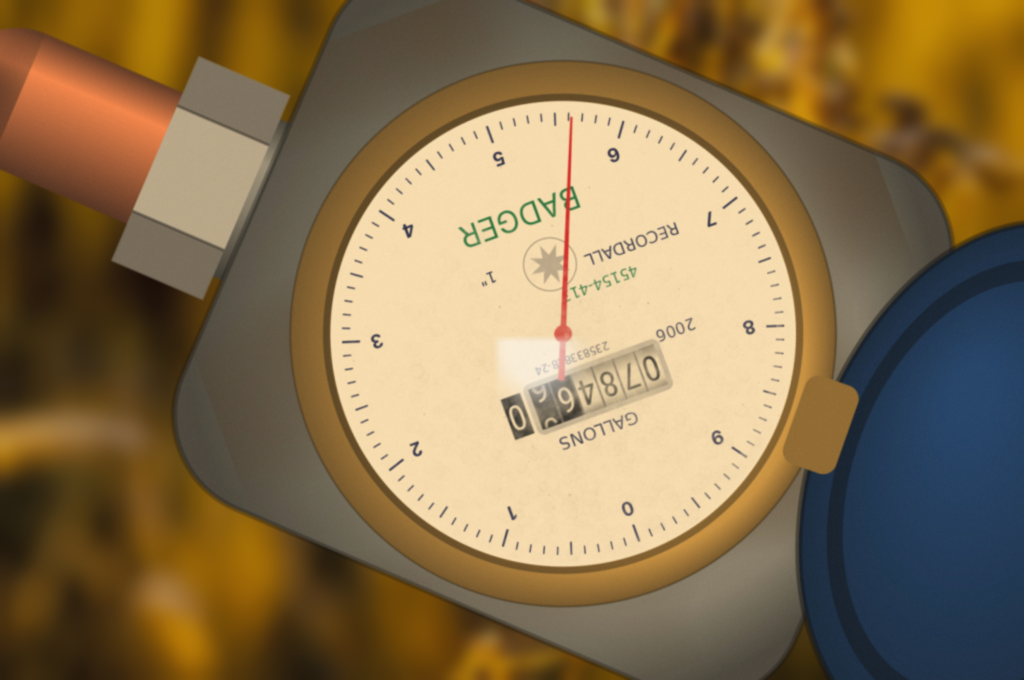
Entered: 784655.6,gal
